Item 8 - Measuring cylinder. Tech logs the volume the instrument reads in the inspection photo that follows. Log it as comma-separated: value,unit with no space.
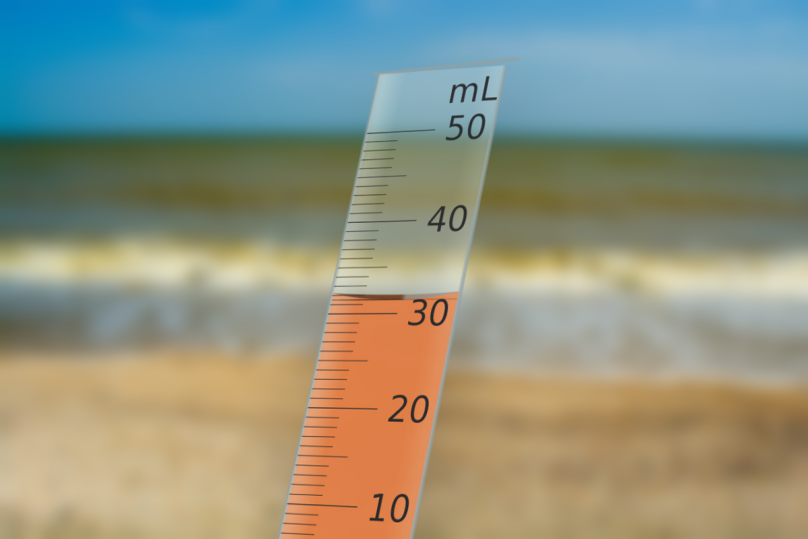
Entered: 31.5,mL
